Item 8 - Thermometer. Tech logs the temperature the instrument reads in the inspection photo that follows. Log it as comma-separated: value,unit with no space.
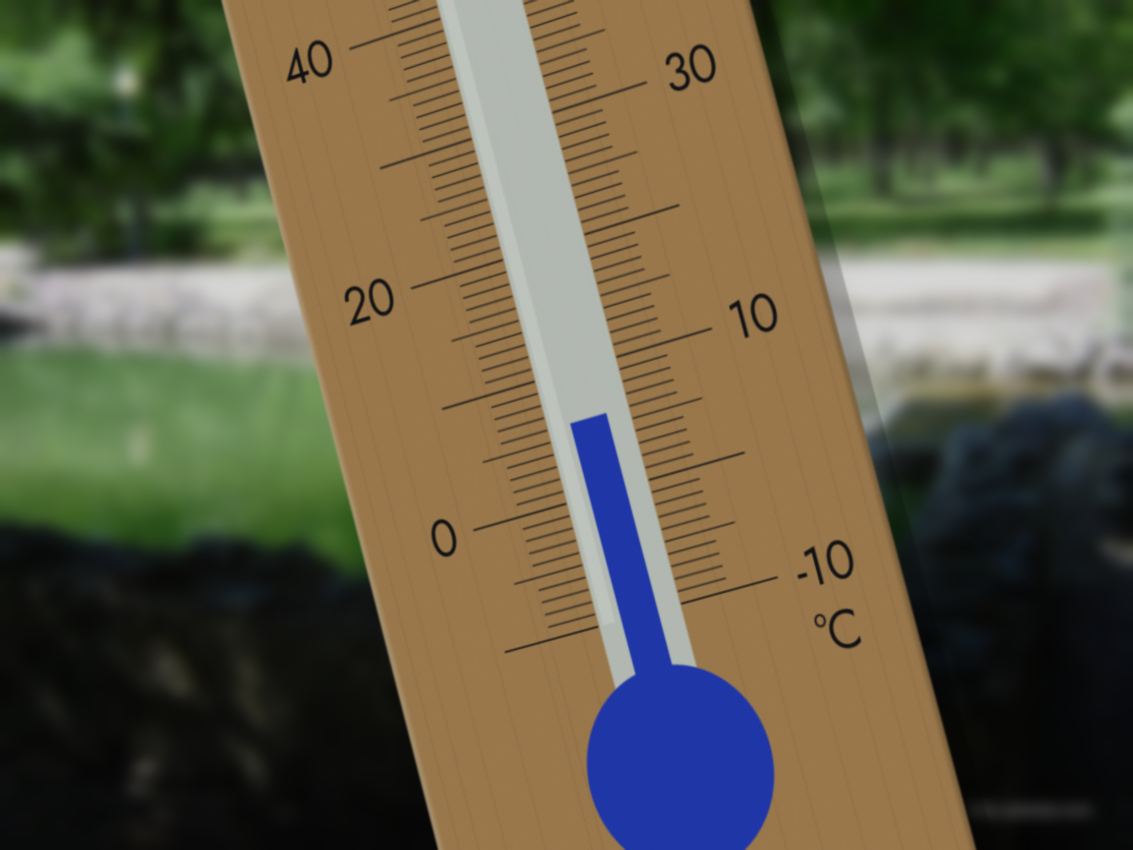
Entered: 6,°C
